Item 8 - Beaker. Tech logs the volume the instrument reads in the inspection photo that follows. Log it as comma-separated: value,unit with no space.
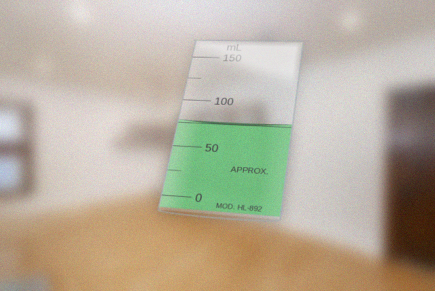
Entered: 75,mL
